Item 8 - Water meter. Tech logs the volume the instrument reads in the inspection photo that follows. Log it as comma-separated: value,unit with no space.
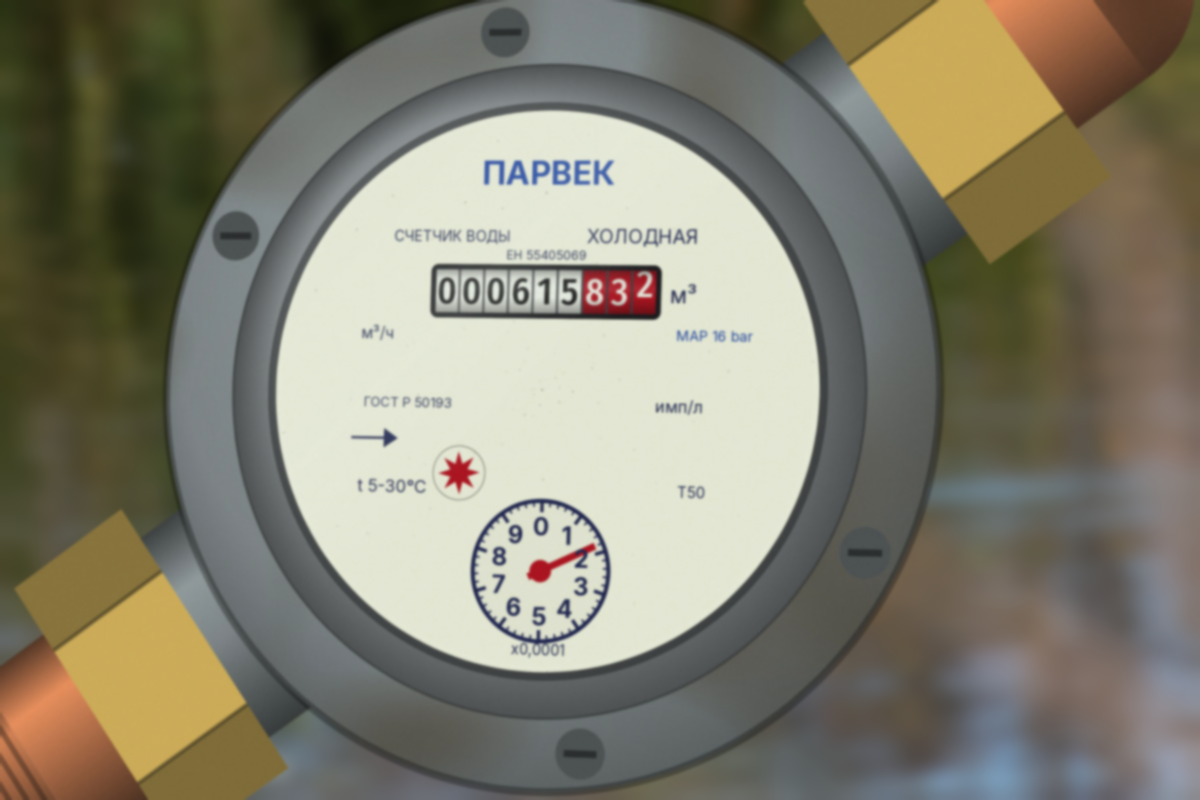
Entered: 615.8321,m³
